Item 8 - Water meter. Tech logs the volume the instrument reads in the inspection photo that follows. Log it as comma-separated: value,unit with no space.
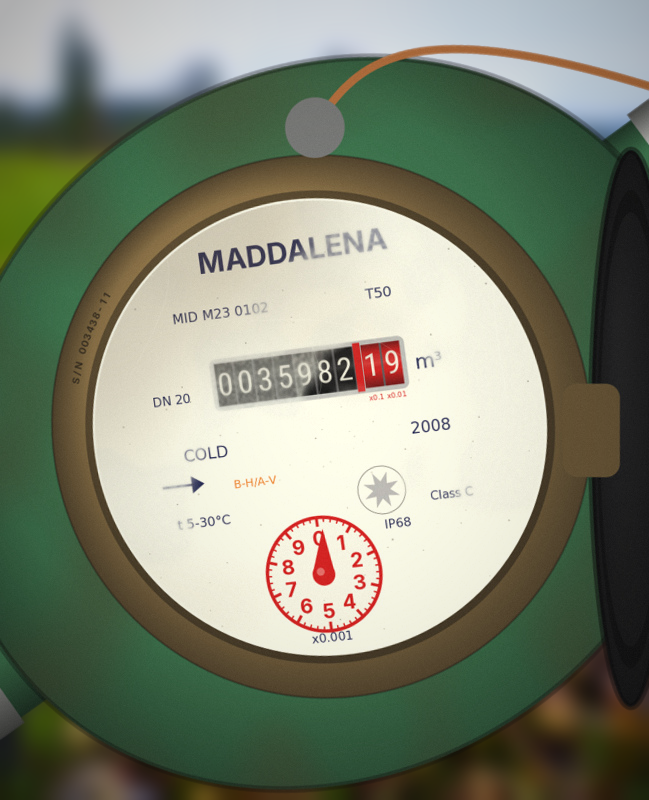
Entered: 35982.190,m³
